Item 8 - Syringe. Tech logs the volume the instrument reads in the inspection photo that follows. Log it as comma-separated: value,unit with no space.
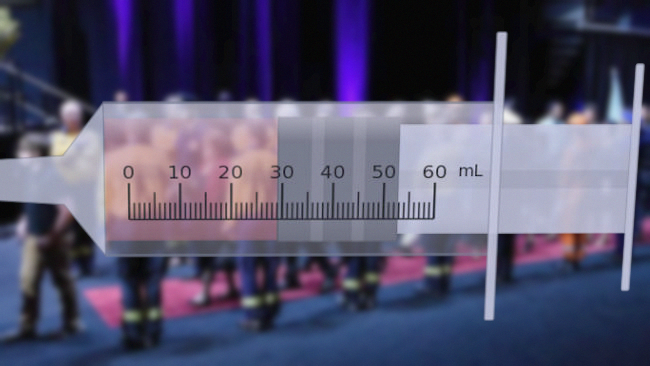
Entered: 29,mL
